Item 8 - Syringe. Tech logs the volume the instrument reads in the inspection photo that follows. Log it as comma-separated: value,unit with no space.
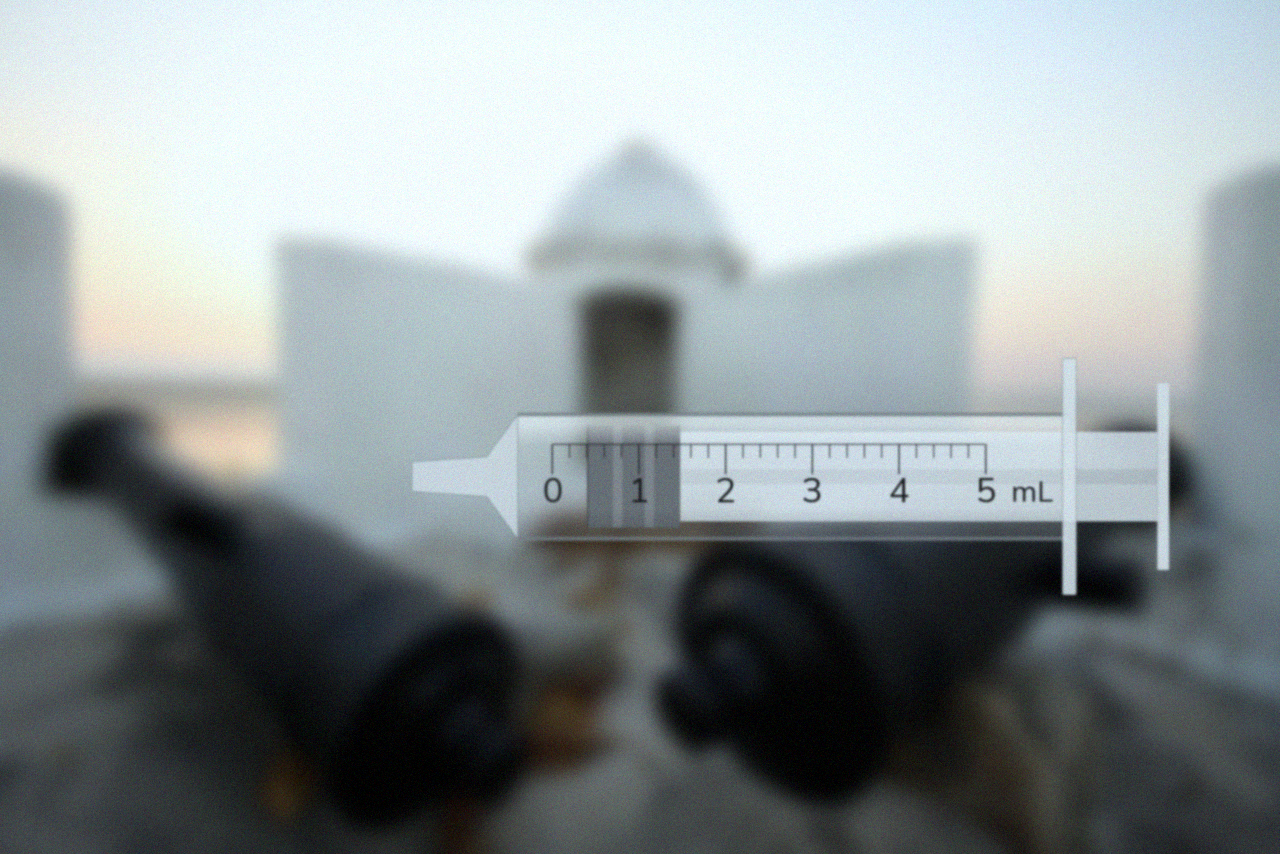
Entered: 0.4,mL
